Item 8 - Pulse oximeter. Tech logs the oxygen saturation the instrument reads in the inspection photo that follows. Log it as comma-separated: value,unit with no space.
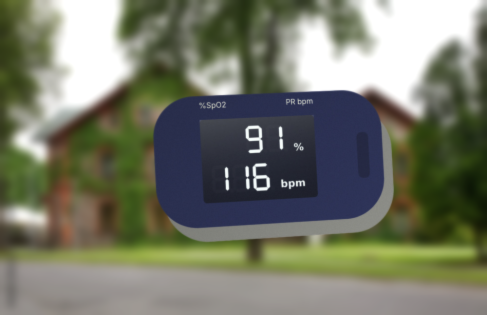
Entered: 91,%
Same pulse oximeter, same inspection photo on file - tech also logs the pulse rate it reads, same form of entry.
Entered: 116,bpm
